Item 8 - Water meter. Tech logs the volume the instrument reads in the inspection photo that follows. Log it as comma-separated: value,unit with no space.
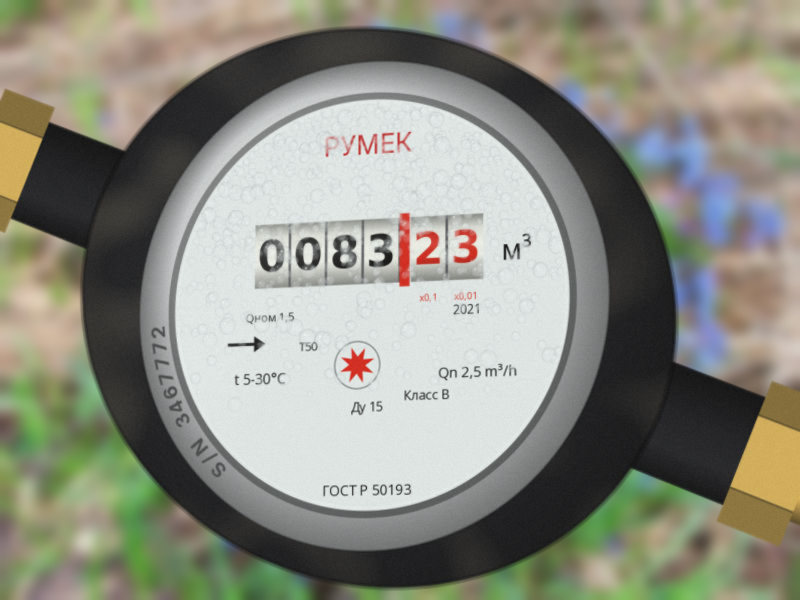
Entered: 83.23,m³
